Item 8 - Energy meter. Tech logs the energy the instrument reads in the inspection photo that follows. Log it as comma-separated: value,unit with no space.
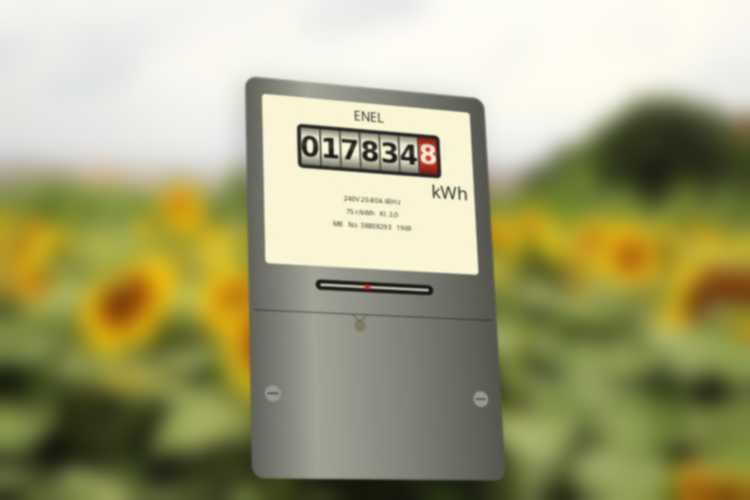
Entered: 17834.8,kWh
